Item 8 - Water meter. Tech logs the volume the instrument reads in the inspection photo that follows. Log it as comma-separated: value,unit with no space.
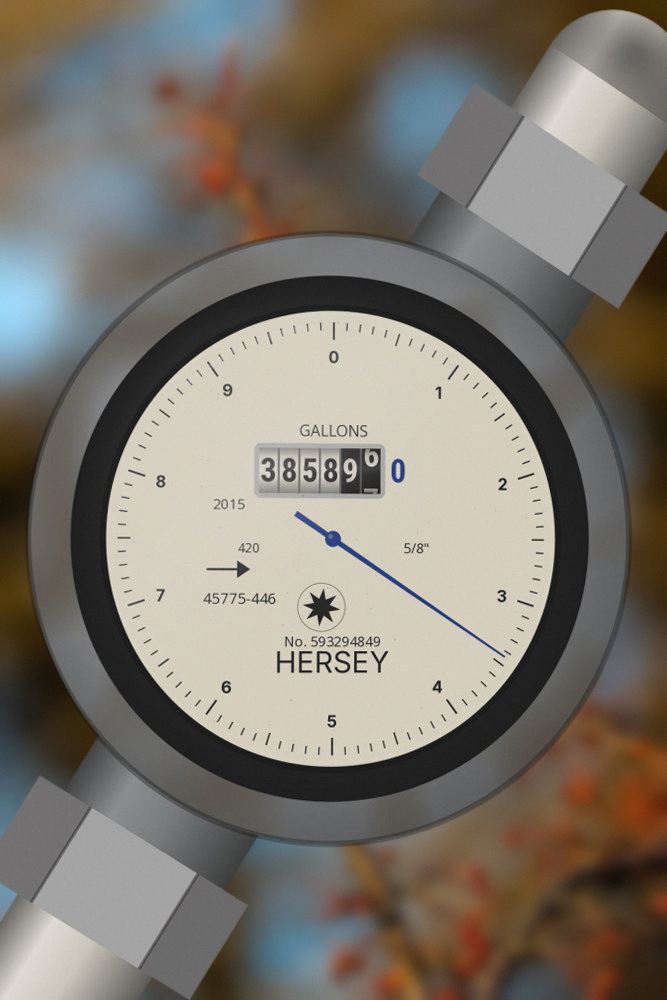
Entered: 3858963.4,gal
